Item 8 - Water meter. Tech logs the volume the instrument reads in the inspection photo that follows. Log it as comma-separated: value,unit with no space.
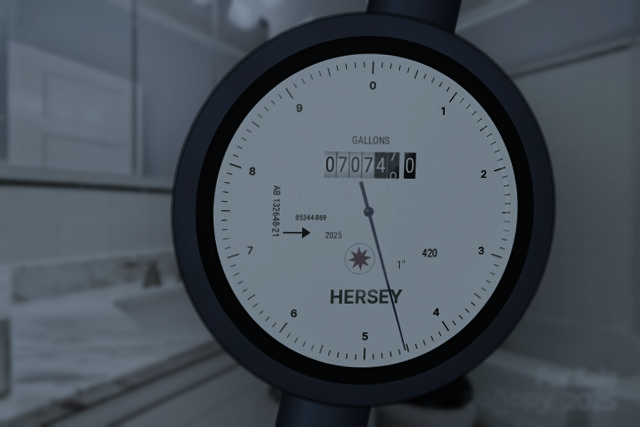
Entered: 707474.5,gal
